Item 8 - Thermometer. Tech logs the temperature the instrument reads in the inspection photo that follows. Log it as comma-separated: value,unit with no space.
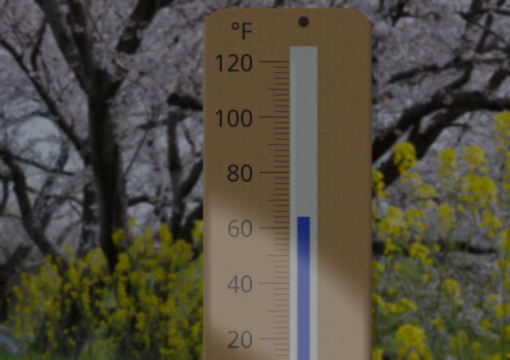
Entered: 64,°F
